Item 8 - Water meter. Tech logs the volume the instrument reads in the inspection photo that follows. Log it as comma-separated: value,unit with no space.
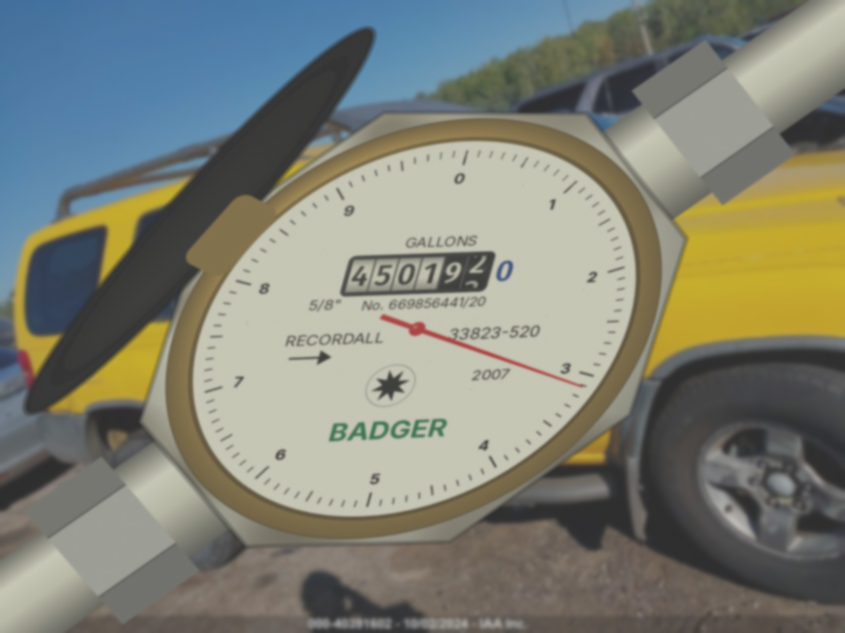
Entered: 4501923.1,gal
